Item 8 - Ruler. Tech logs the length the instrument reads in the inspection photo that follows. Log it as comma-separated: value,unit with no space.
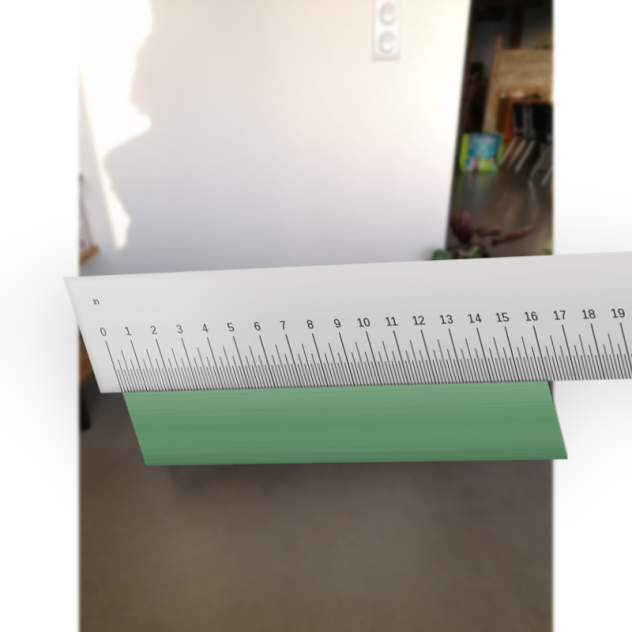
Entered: 16,in
